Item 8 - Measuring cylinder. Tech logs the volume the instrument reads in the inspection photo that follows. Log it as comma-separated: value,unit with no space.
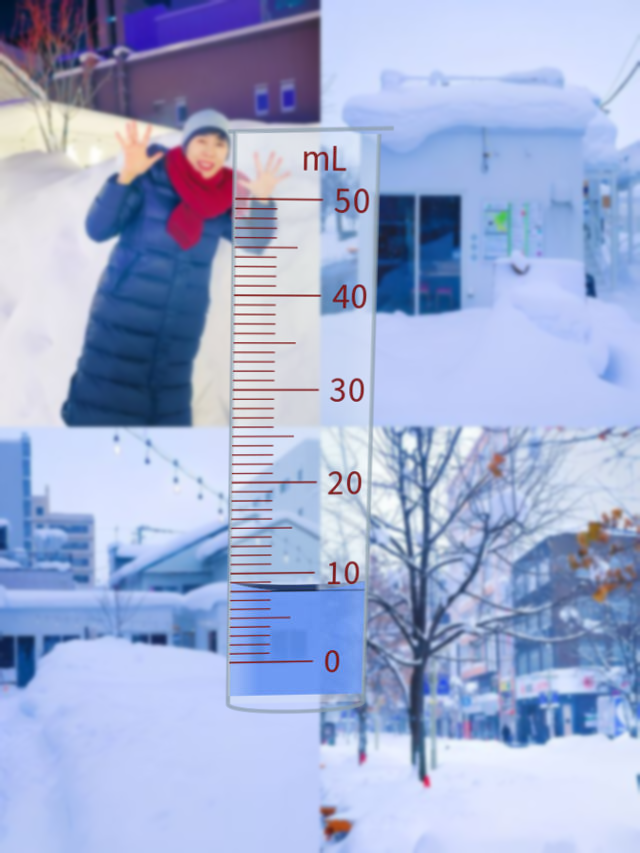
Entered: 8,mL
